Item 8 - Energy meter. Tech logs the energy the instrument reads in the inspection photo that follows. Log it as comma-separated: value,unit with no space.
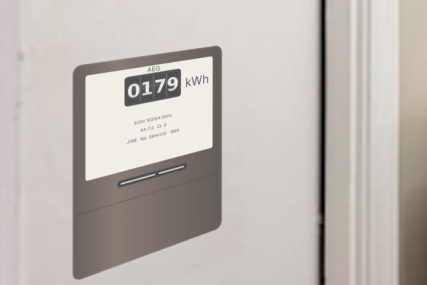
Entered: 179,kWh
